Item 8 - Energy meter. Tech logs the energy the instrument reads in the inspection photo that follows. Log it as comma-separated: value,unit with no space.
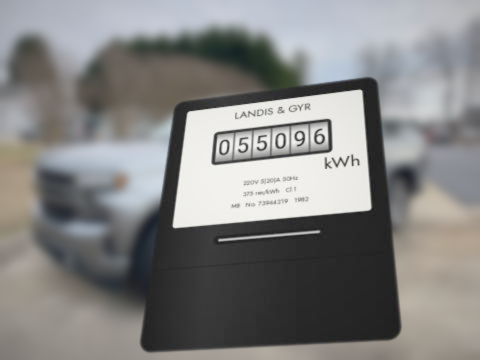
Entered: 55096,kWh
